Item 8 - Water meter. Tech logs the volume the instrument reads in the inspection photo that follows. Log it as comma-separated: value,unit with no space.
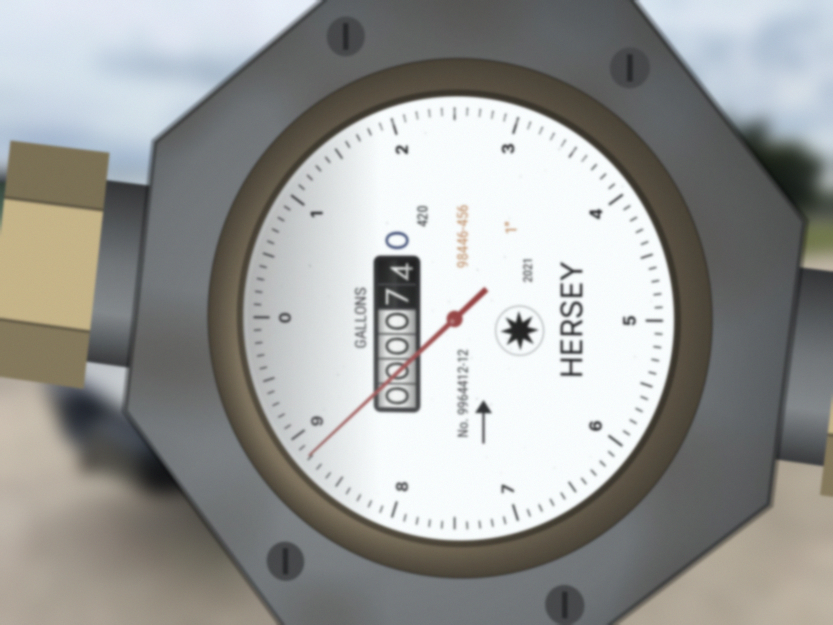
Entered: 738.8,gal
